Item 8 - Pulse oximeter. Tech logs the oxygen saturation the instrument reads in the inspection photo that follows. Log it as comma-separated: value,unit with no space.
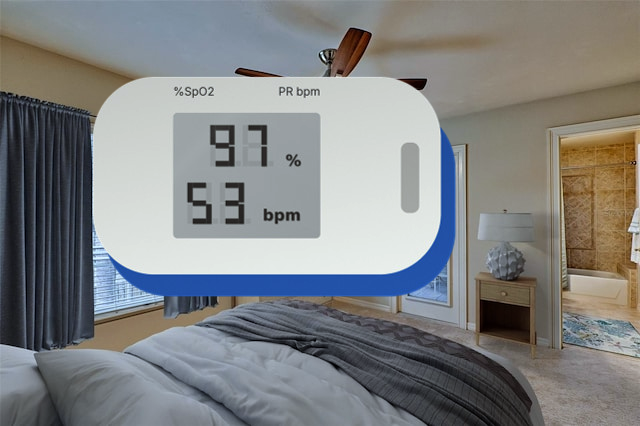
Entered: 97,%
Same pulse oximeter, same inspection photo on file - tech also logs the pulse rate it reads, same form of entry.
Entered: 53,bpm
